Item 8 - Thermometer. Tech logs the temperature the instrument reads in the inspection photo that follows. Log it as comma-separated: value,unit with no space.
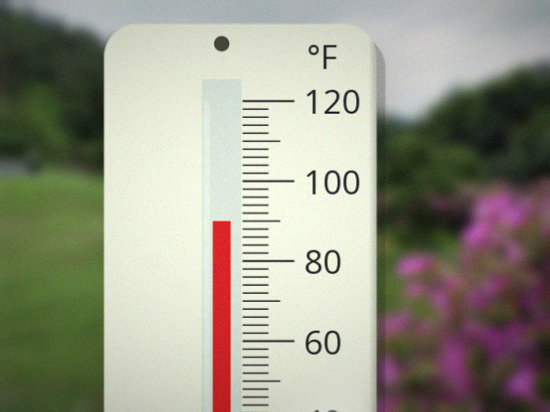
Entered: 90,°F
